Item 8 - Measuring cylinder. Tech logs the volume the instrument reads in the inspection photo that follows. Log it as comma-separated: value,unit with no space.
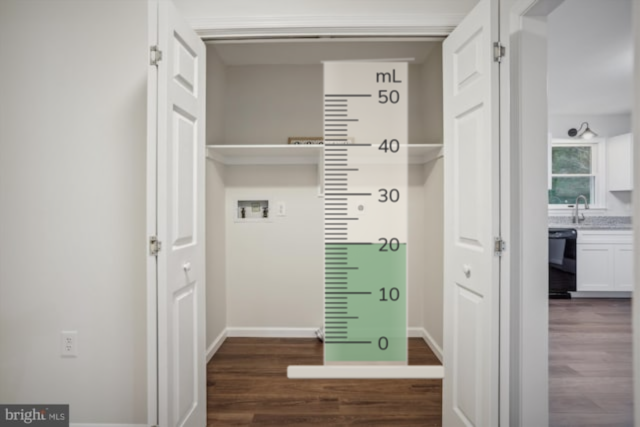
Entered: 20,mL
